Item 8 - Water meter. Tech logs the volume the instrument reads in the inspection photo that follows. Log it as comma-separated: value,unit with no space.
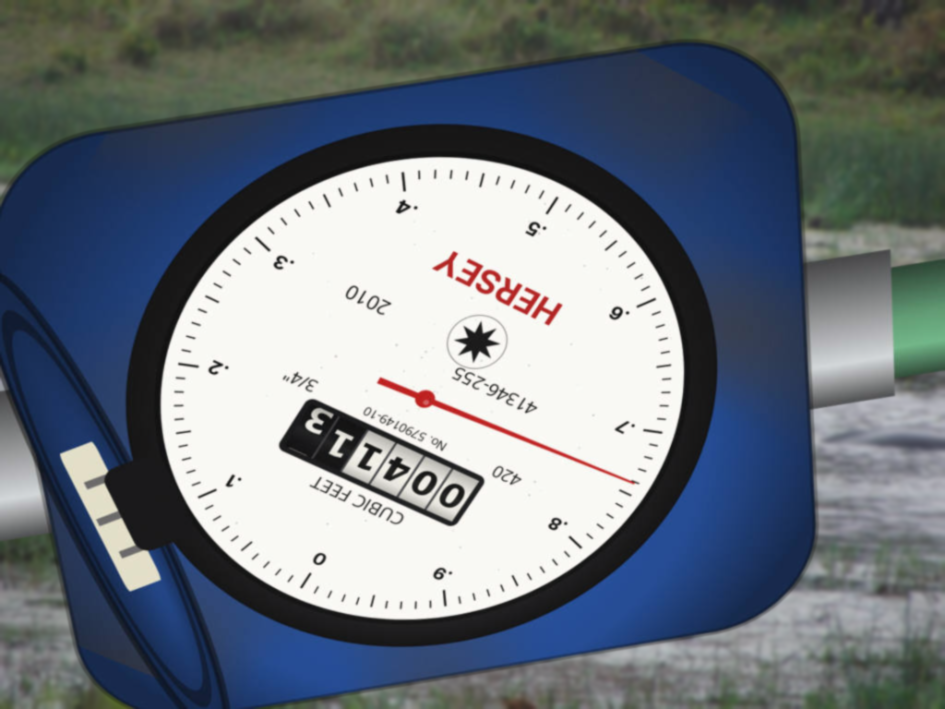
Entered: 4112.74,ft³
